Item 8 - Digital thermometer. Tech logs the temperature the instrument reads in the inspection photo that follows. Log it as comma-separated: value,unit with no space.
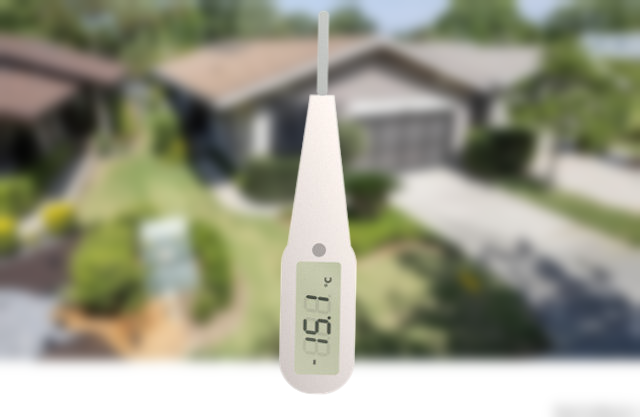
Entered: -15.1,°C
